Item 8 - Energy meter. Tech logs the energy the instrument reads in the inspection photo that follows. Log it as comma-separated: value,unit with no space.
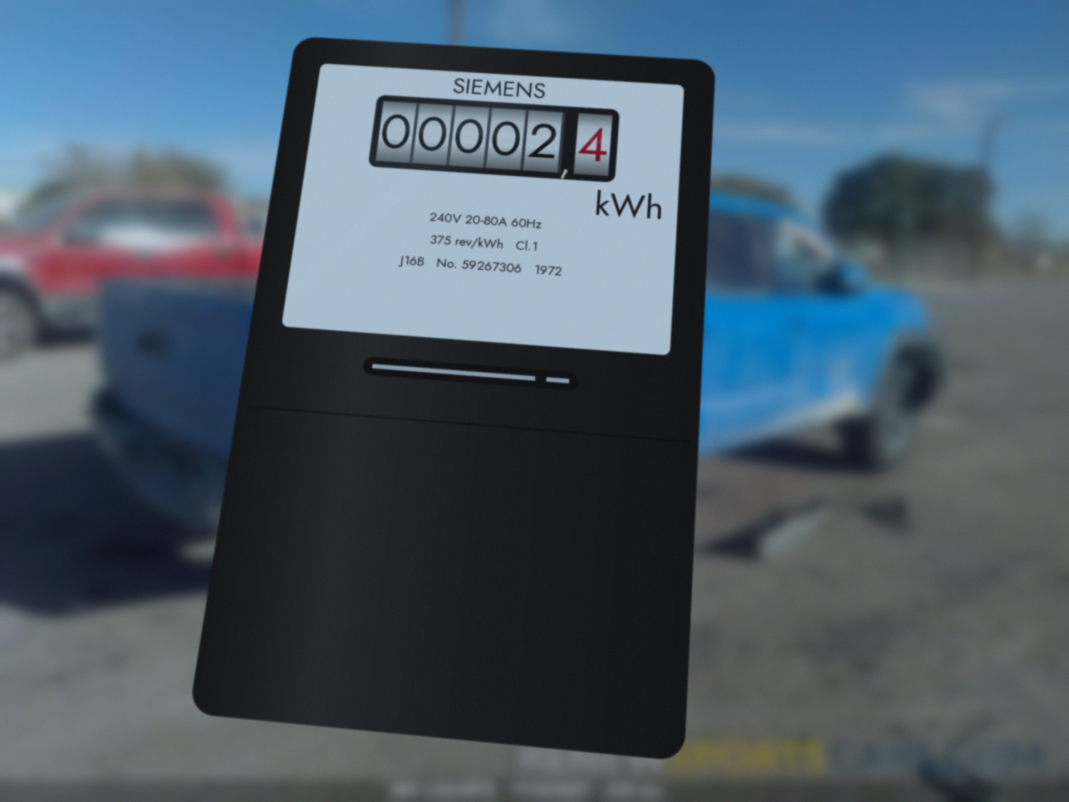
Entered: 2.4,kWh
